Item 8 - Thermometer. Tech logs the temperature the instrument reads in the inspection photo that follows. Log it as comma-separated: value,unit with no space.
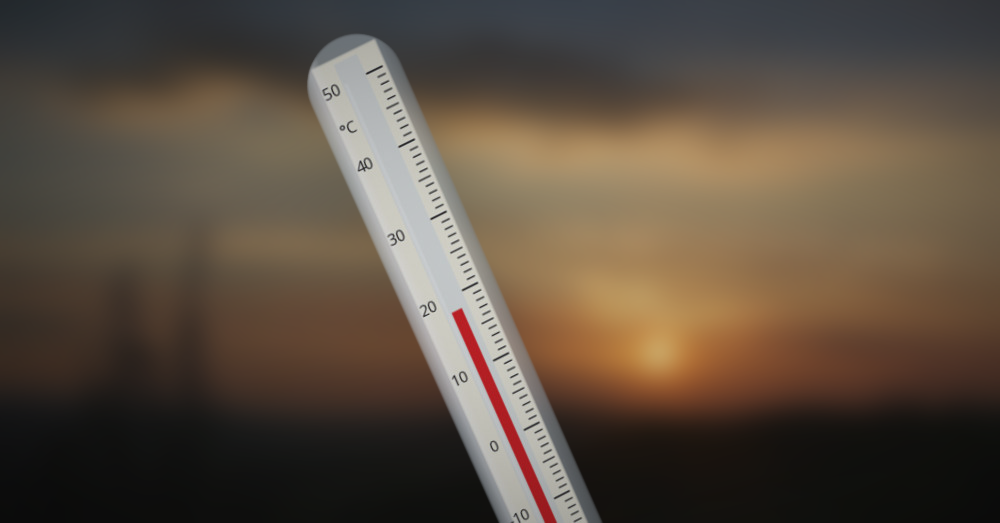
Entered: 18,°C
